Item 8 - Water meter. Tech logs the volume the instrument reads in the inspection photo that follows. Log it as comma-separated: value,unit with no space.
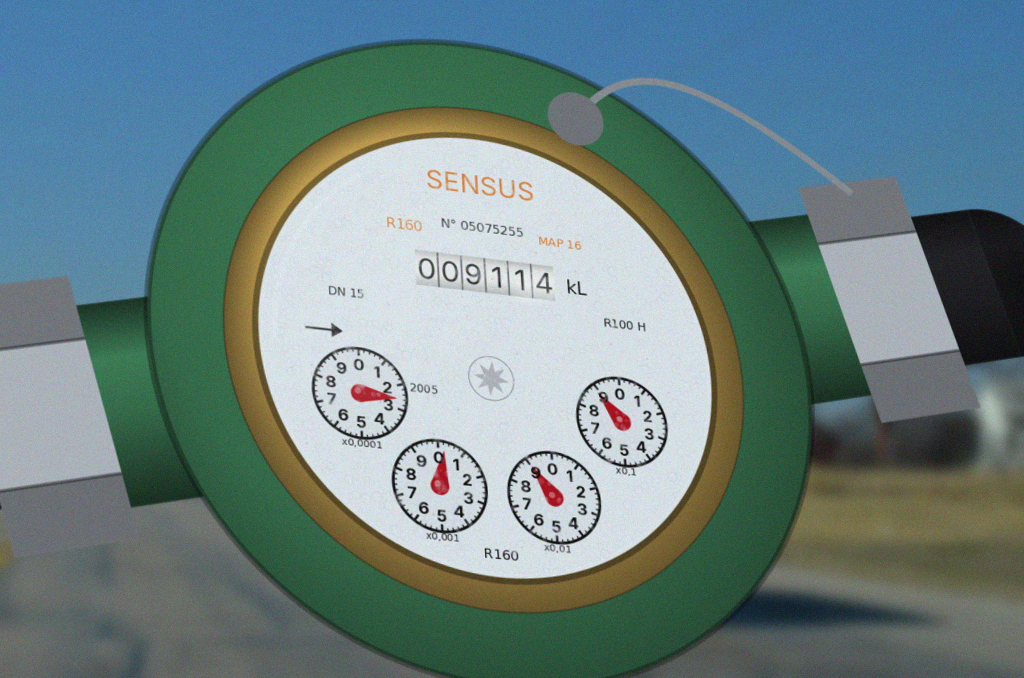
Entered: 9114.8902,kL
